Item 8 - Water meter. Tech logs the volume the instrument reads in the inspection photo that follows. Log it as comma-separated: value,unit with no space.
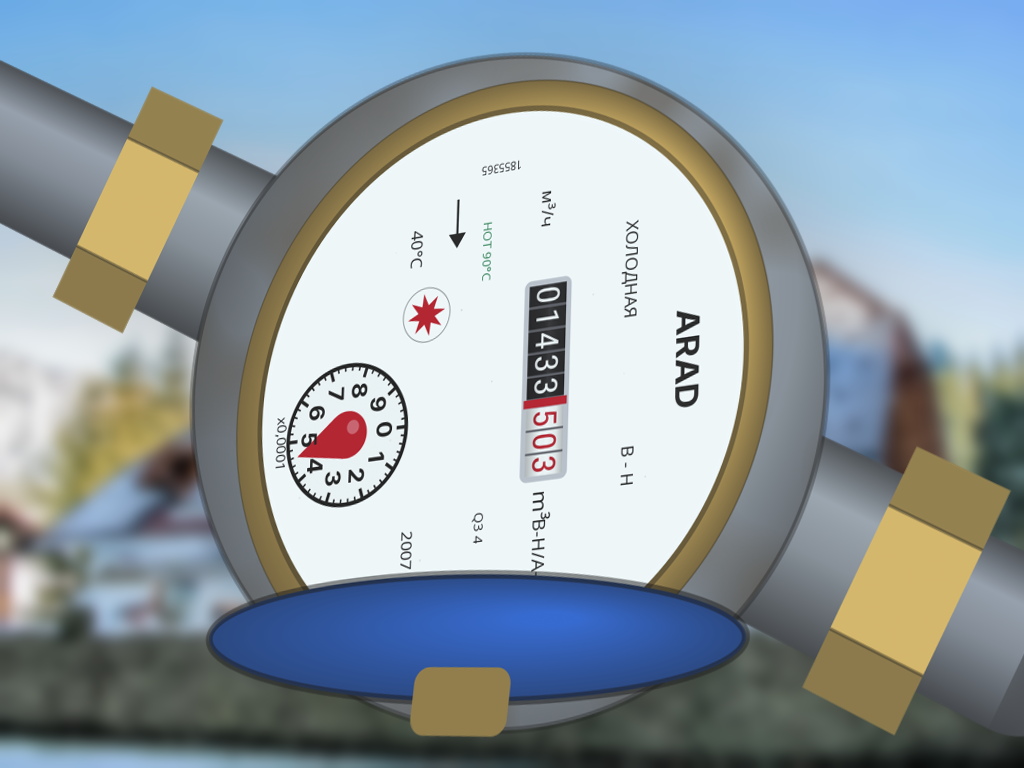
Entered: 1433.5034,m³
